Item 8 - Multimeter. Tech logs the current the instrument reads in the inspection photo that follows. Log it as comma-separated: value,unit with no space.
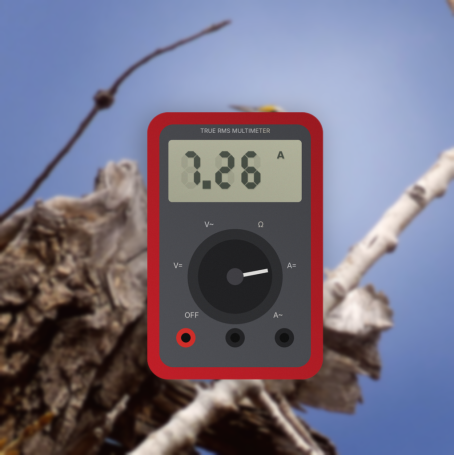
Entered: 7.26,A
